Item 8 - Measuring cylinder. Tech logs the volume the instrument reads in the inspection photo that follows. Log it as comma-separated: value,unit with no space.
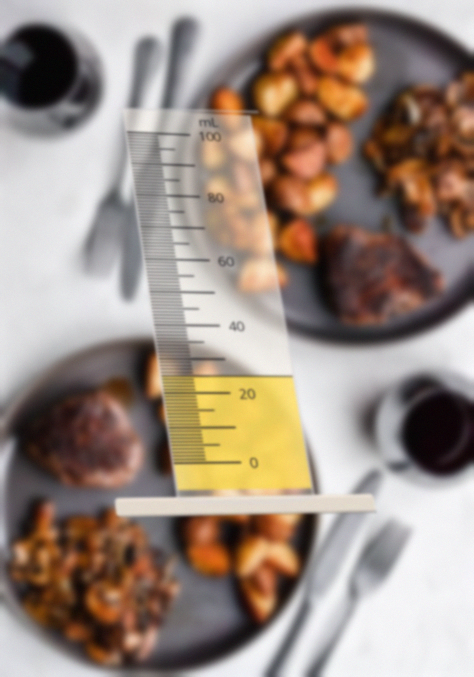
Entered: 25,mL
